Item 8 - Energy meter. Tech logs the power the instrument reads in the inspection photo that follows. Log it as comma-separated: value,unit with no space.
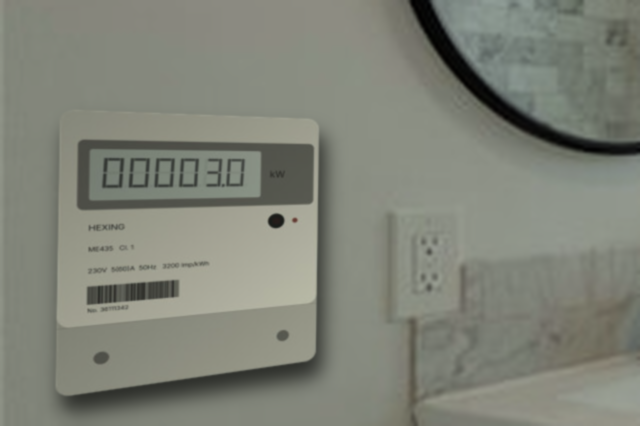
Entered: 3.0,kW
